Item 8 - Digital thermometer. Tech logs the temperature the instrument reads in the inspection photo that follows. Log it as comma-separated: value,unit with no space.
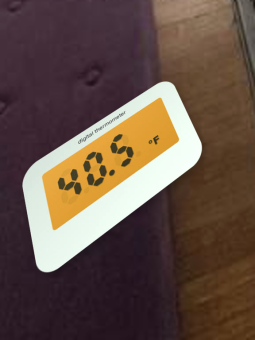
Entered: 40.5,°F
